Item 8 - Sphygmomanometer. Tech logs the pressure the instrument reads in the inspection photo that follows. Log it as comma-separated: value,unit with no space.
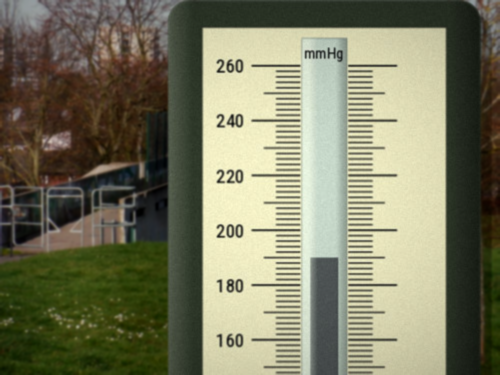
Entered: 190,mmHg
